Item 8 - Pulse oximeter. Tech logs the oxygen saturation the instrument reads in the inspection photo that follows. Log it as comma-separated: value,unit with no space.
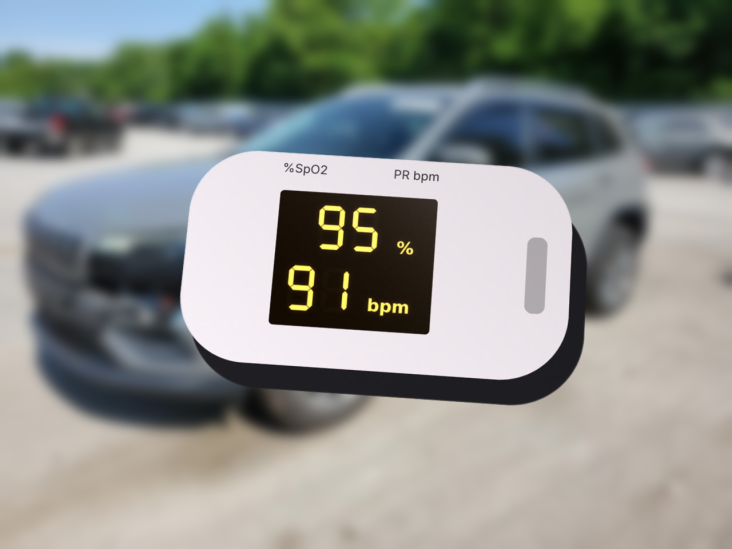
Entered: 95,%
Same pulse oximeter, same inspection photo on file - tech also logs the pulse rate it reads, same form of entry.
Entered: 91,bpm
